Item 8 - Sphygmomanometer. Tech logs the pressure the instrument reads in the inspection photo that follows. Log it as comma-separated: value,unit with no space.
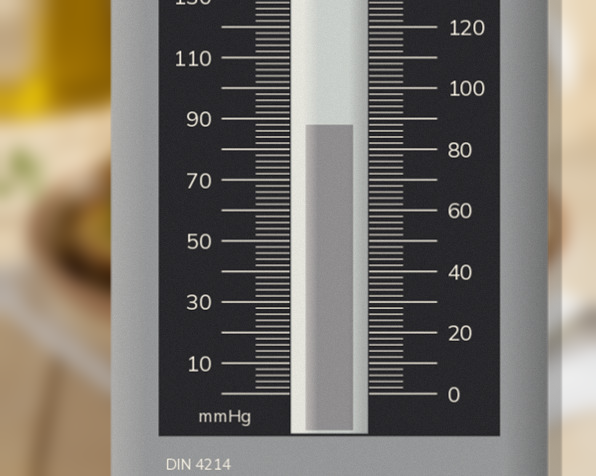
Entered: 88,mmHg
